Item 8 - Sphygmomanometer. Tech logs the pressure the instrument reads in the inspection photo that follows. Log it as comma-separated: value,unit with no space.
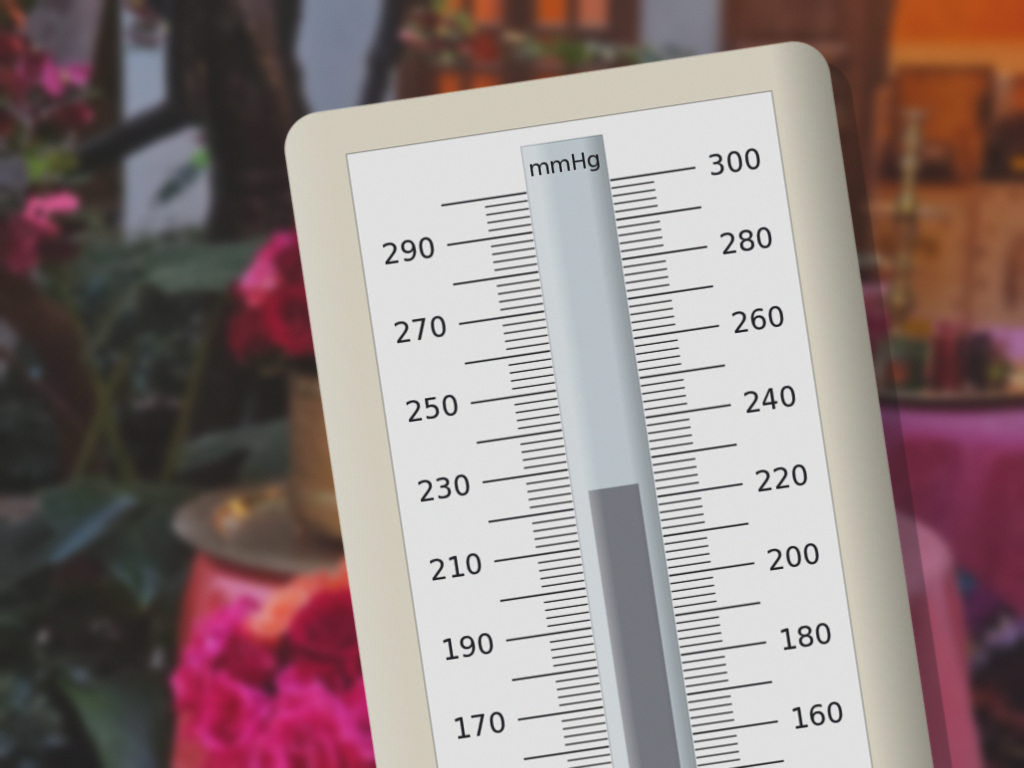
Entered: 224,mmHg
